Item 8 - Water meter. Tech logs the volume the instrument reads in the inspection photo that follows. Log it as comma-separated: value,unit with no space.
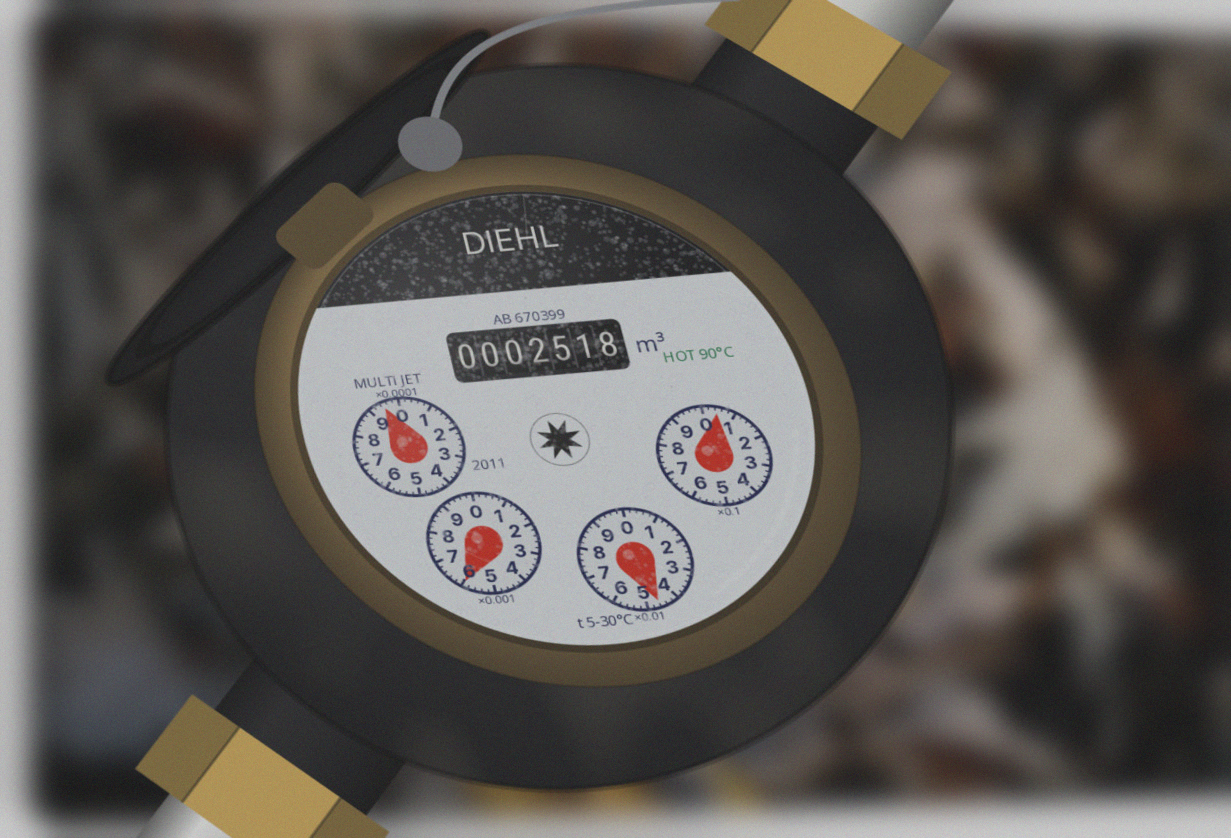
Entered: 2518.0459,m³
